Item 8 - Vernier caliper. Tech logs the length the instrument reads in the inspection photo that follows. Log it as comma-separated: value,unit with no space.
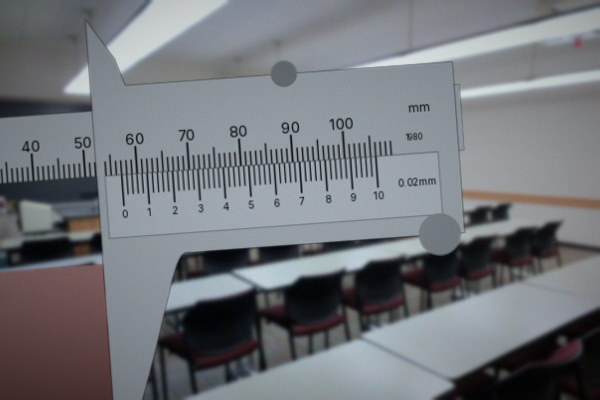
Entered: 57.0,mm
